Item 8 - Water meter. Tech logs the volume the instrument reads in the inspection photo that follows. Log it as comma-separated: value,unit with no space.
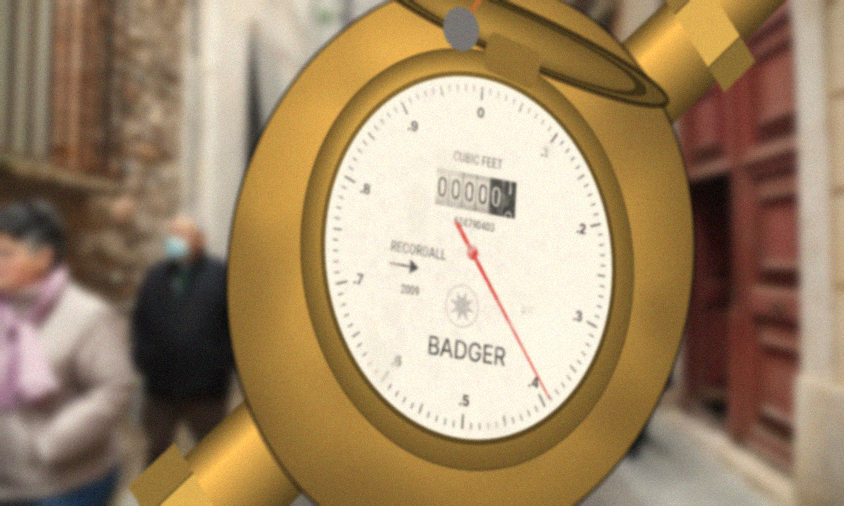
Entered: 1.39,ft³
